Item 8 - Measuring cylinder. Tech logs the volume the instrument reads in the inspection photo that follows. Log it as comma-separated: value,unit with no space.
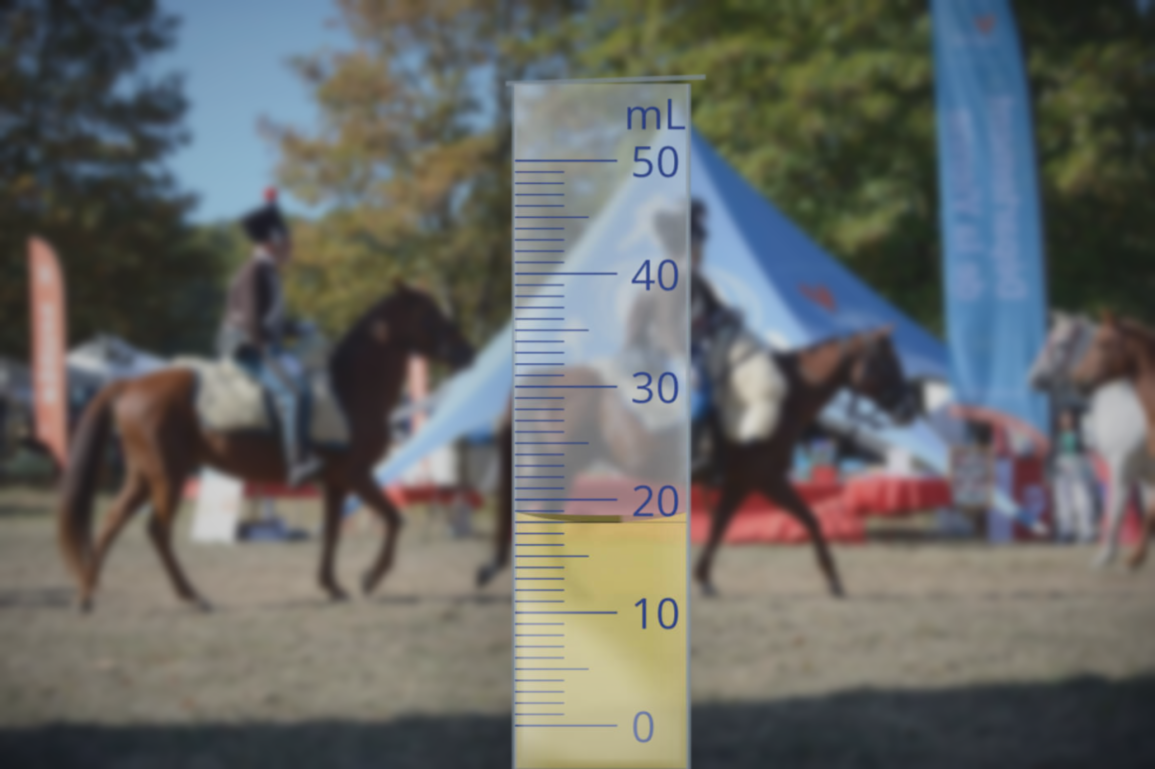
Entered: 18,mL
